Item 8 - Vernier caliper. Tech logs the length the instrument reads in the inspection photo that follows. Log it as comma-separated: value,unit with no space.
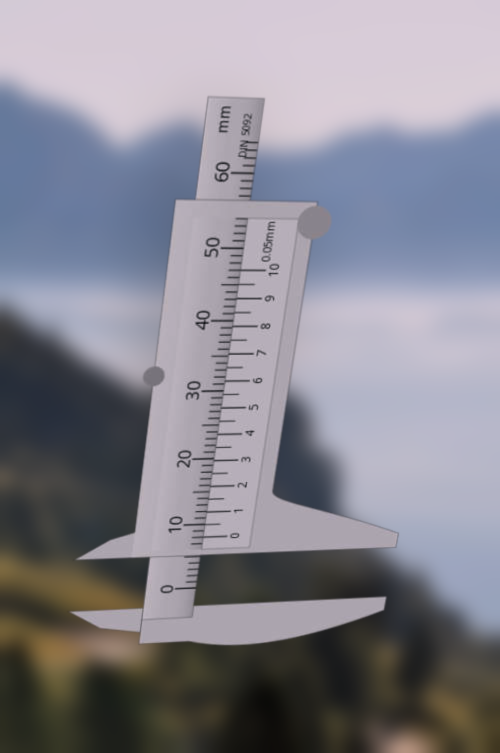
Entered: 8.0,mm
